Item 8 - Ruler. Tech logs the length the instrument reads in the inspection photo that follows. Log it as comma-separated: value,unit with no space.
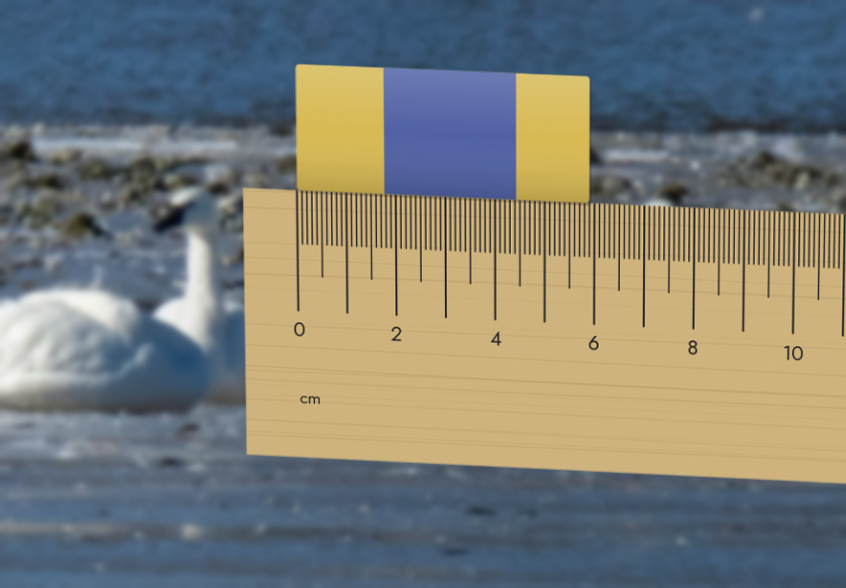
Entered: 5.9,cm
